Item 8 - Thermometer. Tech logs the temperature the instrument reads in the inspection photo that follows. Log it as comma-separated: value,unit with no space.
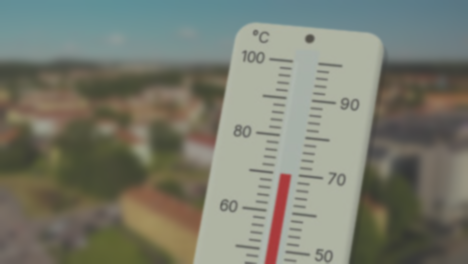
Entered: 70,°C
